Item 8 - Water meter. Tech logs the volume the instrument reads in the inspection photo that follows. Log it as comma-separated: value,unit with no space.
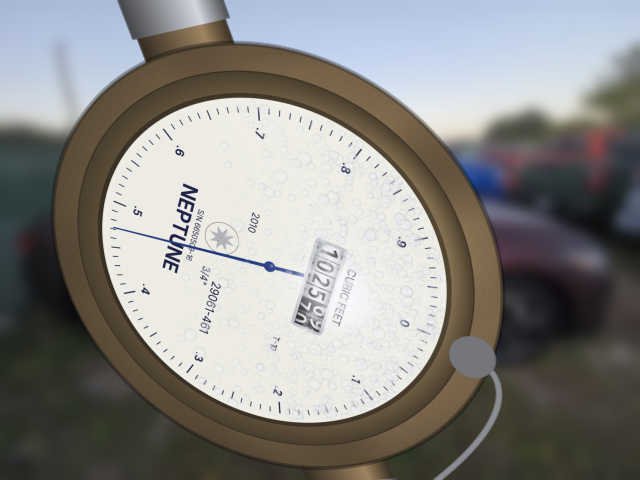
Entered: 102569.47,ft³
